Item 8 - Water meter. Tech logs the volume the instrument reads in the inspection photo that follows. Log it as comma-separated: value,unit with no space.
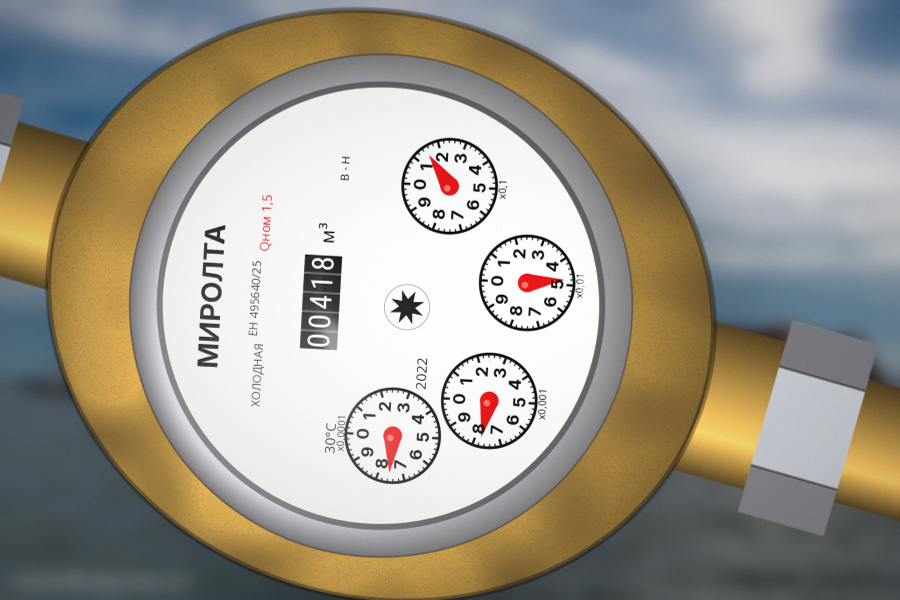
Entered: 418.1477,m³
